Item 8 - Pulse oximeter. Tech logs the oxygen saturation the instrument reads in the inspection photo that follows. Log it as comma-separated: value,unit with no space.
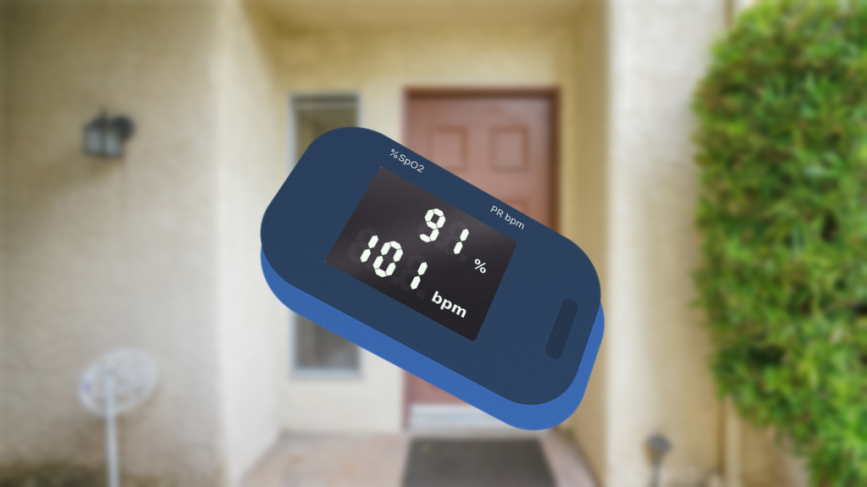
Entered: 91,%
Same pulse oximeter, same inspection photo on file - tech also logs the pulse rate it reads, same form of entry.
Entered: 101,bpm
